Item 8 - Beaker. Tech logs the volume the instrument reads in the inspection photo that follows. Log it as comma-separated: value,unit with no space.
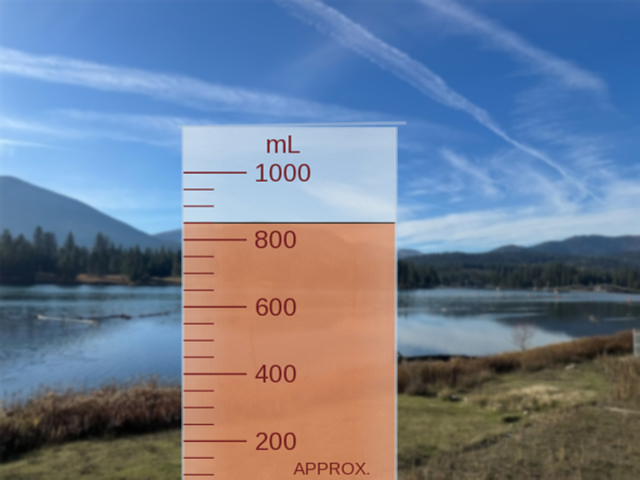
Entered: 850,mL
